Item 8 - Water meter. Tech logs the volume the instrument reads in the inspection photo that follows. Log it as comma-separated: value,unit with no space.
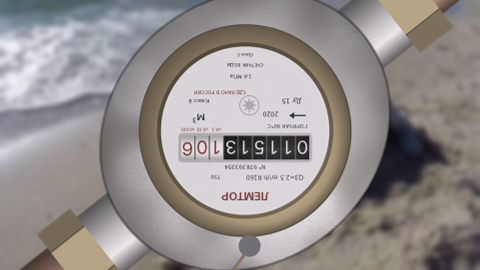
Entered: 11513.106,m³
